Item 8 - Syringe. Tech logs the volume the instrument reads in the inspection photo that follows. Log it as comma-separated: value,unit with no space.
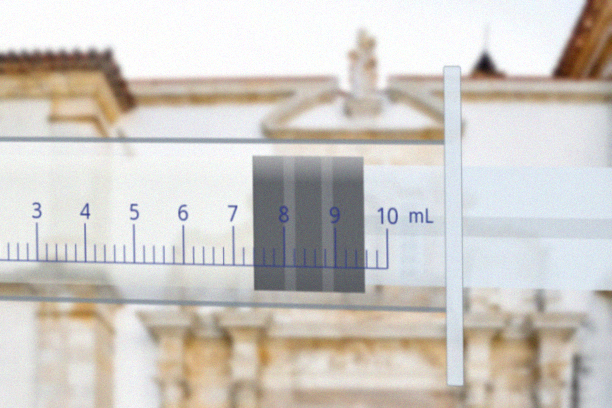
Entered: 7.4,mL
